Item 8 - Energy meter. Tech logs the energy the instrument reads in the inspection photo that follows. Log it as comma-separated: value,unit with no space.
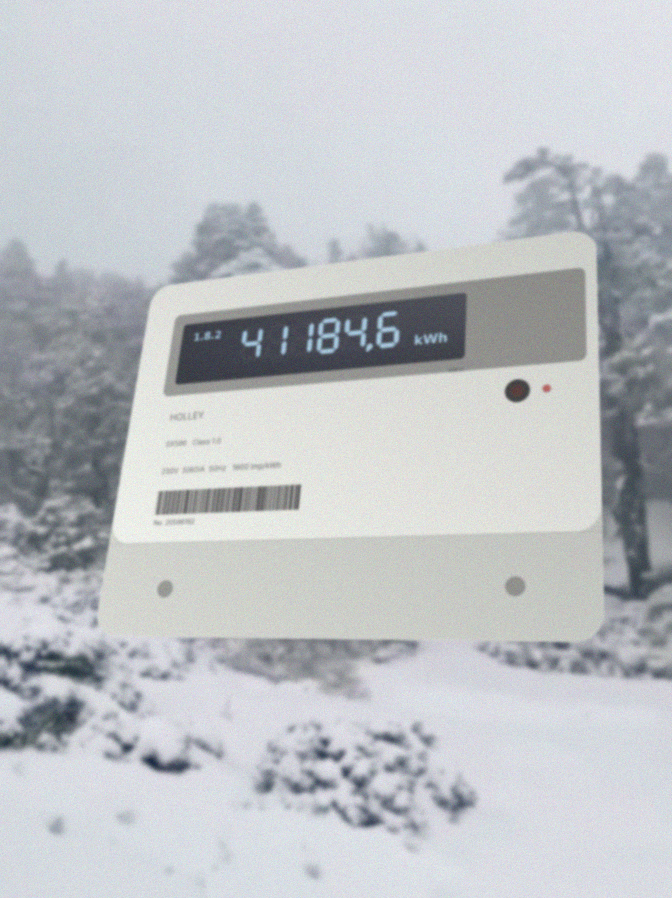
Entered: 41184.6,kWh
